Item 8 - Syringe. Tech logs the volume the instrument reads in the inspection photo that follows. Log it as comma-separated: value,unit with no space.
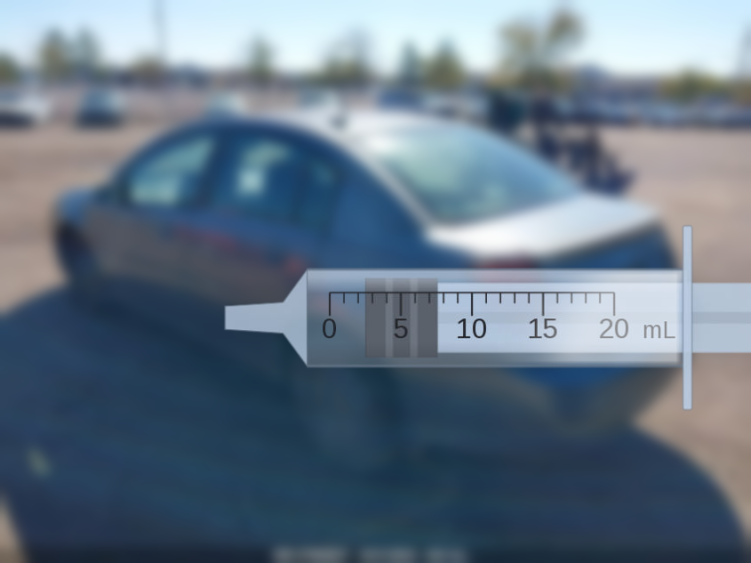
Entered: 2.5,mL
